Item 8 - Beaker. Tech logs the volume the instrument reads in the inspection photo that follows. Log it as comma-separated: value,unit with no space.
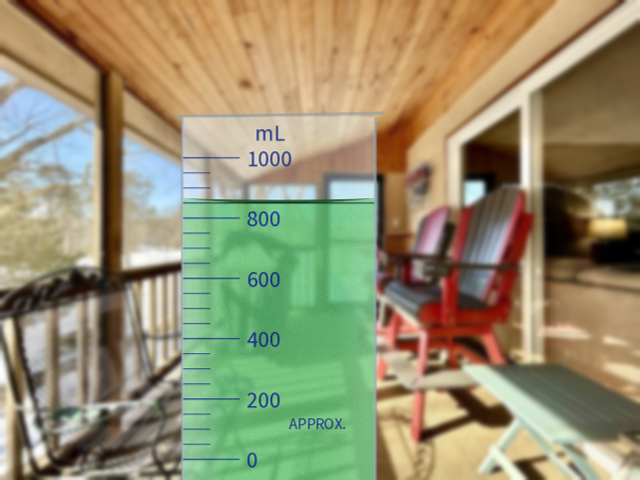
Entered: 850,mL
